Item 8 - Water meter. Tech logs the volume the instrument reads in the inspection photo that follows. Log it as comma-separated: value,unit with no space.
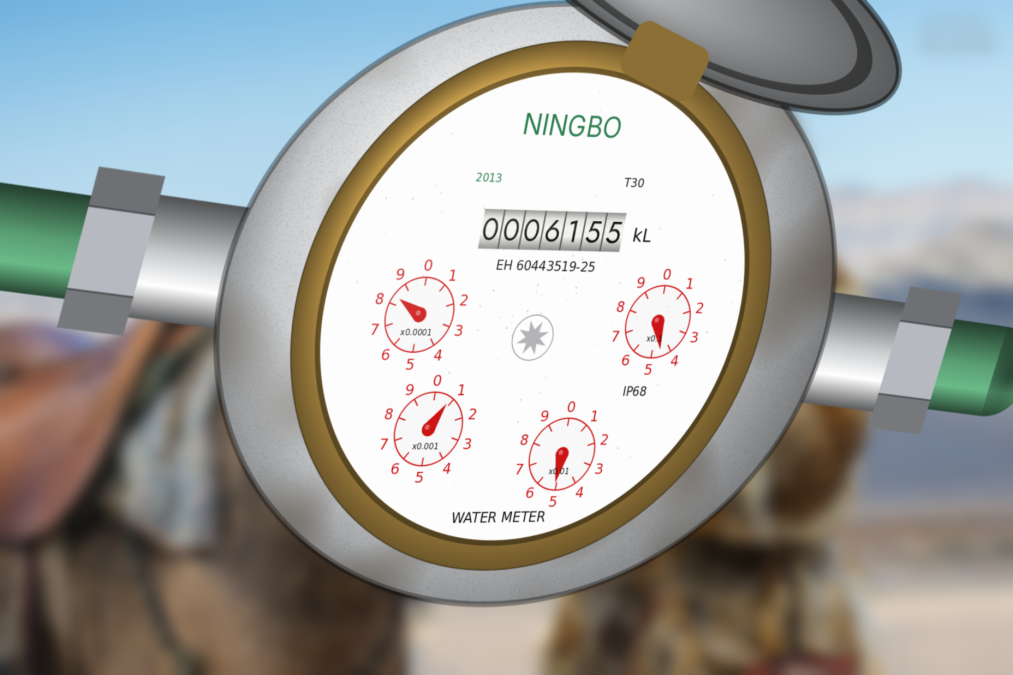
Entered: 6155.4508,kL
